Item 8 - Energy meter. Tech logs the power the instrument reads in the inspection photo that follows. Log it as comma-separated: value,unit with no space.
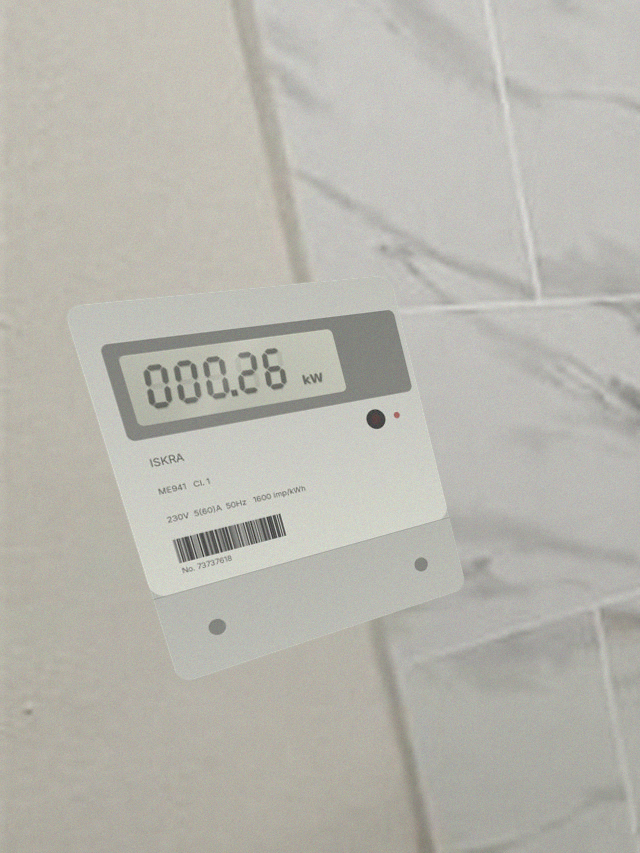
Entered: 0.26,kW
